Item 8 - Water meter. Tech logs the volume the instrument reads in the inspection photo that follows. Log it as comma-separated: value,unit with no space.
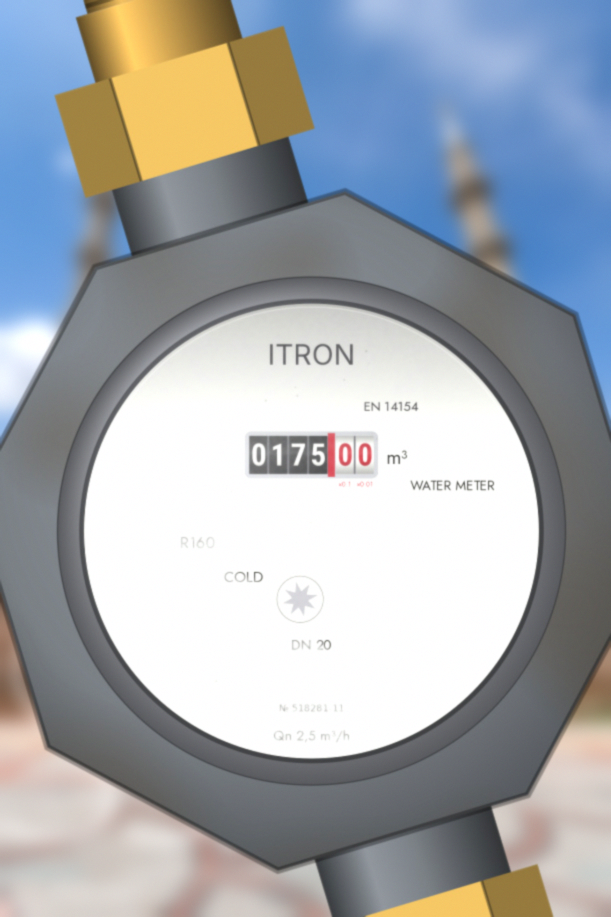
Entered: 175.00,m³
